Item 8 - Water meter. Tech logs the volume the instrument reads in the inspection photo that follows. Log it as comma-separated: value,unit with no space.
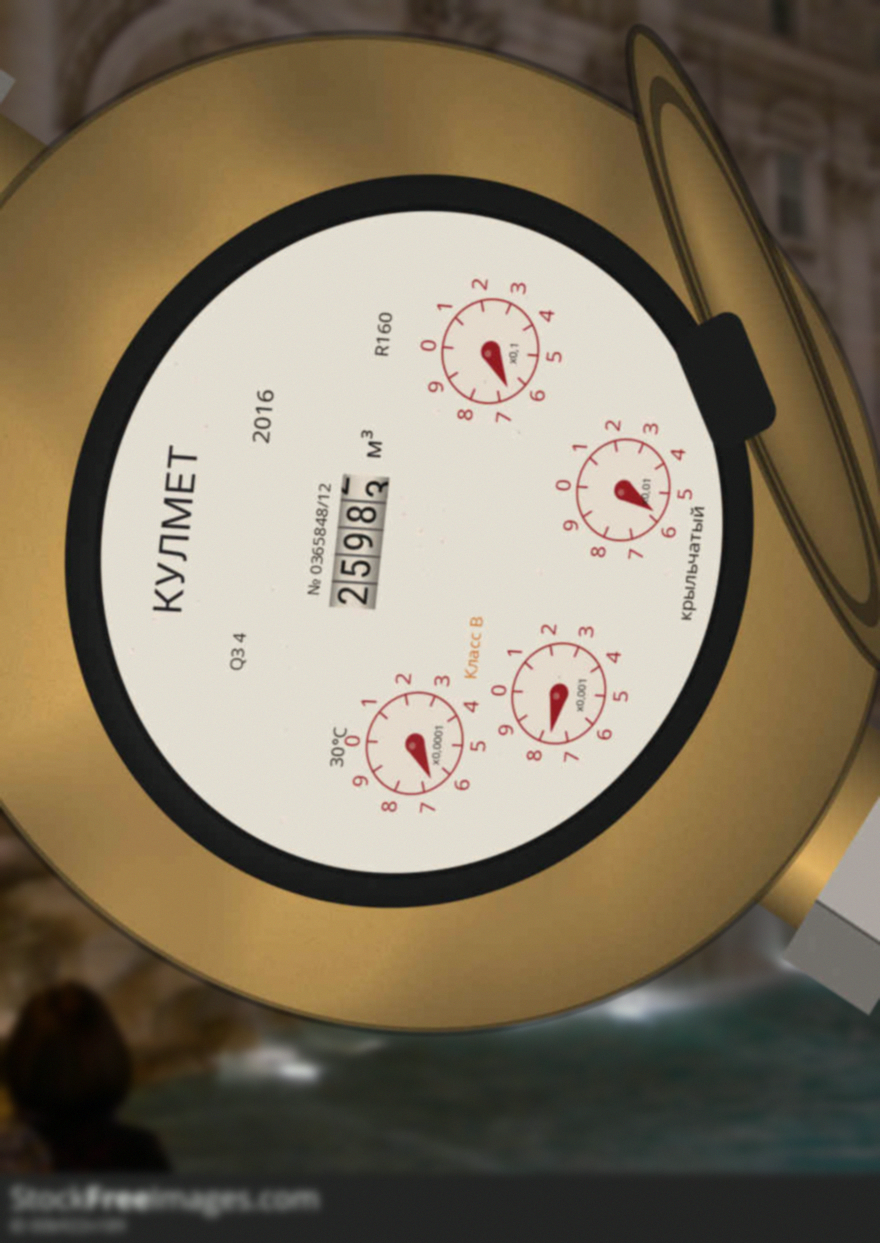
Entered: 25982.6576,m³
